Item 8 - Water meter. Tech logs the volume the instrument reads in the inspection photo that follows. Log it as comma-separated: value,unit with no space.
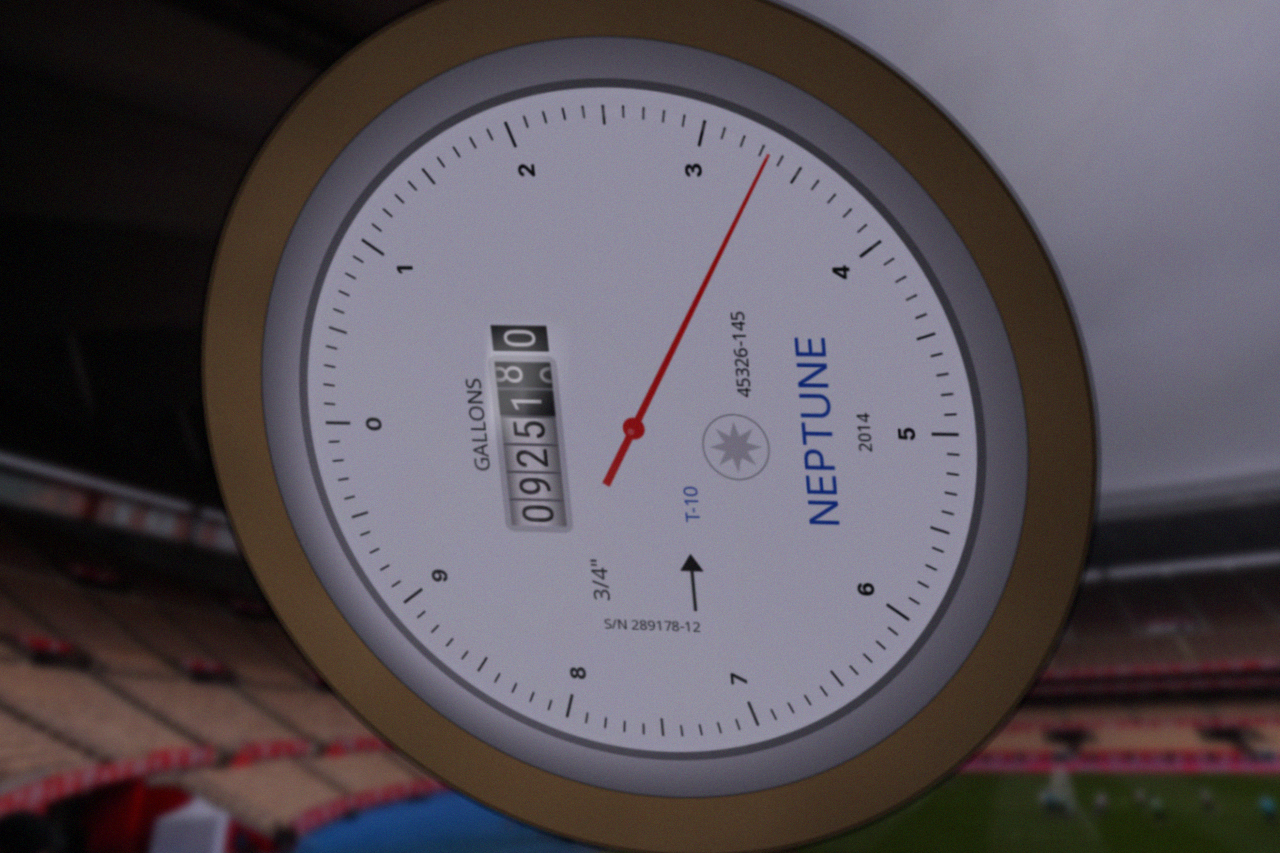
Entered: 925183.3,gal
